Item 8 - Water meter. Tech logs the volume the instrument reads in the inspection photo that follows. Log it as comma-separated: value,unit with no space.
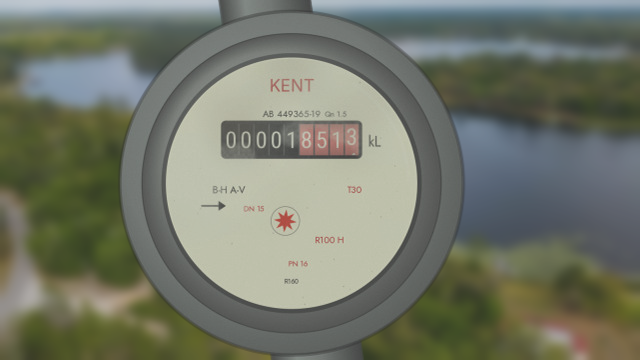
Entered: 1.8513,kL
